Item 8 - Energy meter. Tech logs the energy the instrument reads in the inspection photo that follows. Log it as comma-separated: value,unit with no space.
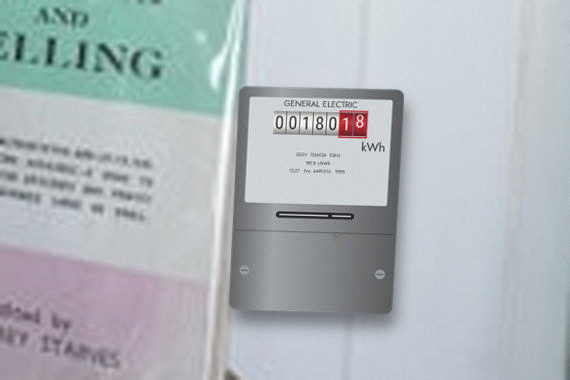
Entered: 180.18,kWh
